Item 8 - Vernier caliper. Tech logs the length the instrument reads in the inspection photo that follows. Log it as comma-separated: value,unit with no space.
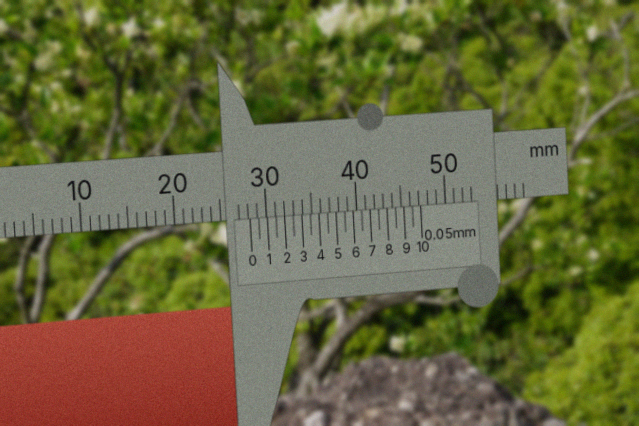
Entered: 28.2,mm
